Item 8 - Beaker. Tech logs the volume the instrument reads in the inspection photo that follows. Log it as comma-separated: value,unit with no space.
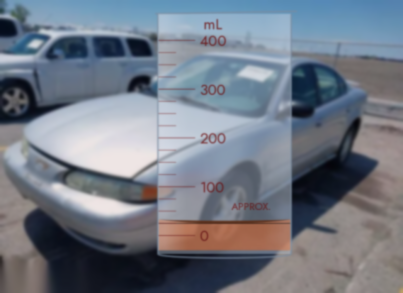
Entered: 25,mL
